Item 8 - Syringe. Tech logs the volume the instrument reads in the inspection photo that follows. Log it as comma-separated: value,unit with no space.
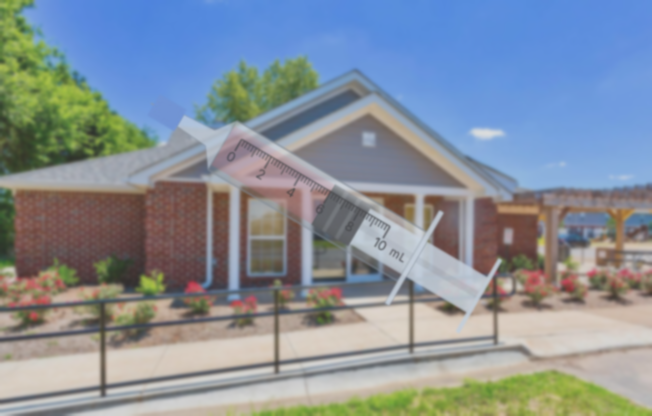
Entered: 6,mL
